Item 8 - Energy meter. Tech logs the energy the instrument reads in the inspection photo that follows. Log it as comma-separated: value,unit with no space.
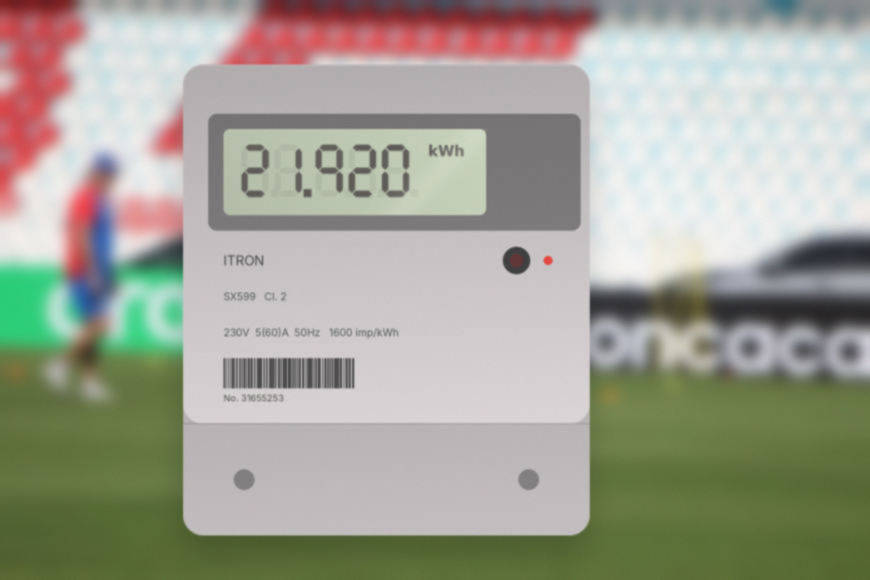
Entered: 21.920,kWh
